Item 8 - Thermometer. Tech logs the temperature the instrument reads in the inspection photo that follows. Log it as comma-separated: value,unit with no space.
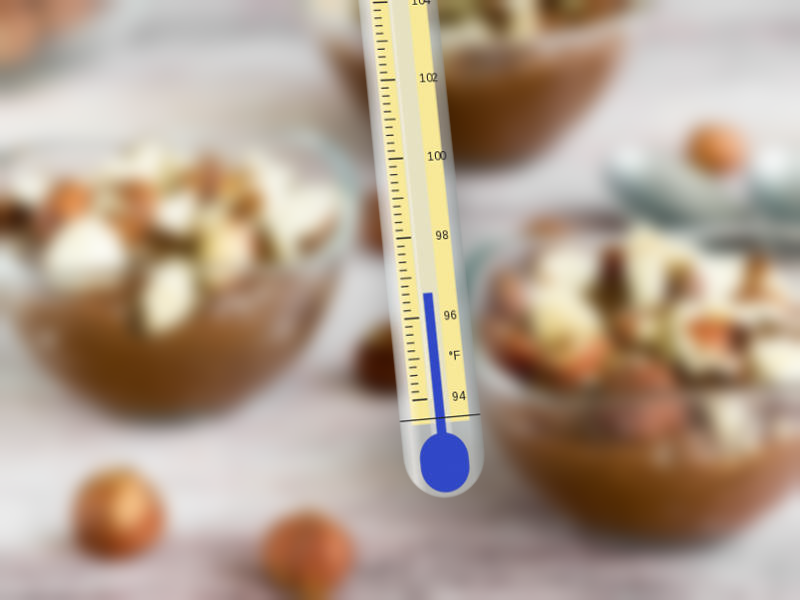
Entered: 96.6,°F
